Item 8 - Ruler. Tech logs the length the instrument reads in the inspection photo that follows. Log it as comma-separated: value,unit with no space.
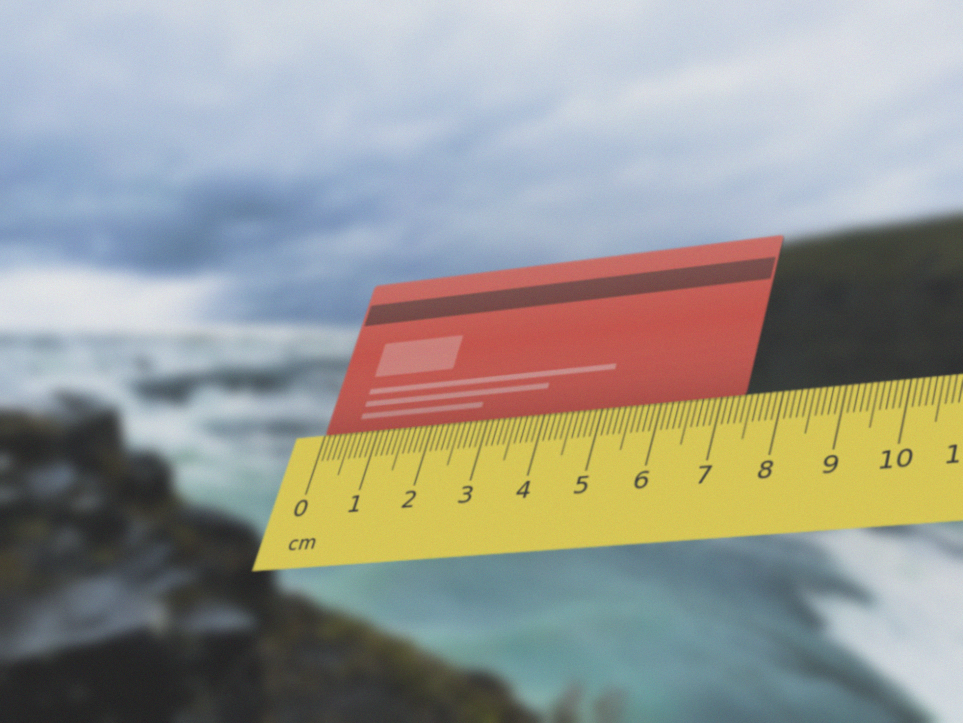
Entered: 7.4,cm
